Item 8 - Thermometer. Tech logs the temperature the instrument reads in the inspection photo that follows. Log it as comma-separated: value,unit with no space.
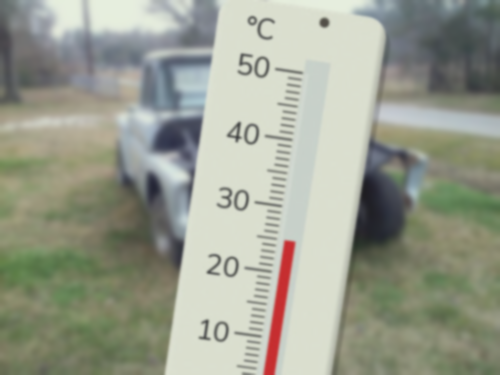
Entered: 25,°C
